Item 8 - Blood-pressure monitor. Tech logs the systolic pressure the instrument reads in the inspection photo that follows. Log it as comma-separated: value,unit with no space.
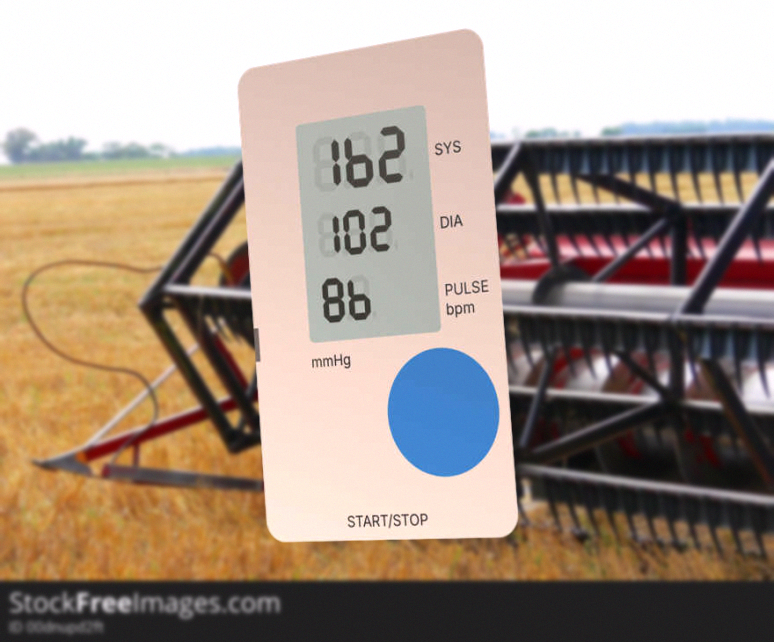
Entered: 162,mmHg
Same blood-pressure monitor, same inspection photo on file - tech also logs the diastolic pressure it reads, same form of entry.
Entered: 102,mmHg
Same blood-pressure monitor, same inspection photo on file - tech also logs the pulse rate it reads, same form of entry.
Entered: 86,bpm
